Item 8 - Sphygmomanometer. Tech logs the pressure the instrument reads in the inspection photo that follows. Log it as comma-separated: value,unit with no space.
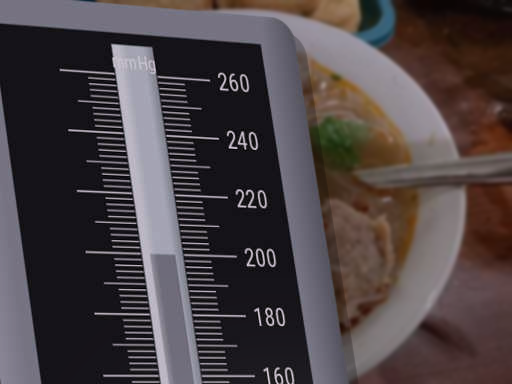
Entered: 200,mmHg
